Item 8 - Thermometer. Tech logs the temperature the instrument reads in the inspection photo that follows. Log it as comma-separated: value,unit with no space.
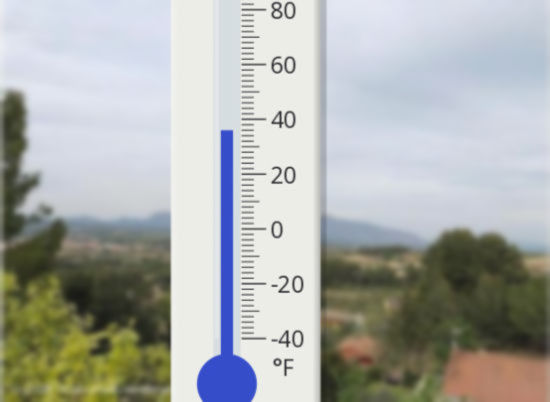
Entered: 36,°F
